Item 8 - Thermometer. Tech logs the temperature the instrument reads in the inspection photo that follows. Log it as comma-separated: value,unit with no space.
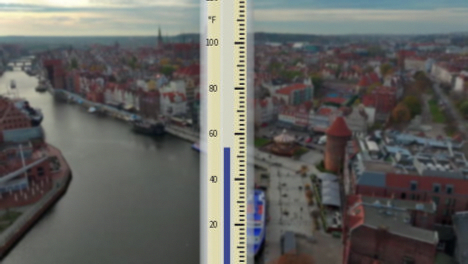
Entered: 54,°F
